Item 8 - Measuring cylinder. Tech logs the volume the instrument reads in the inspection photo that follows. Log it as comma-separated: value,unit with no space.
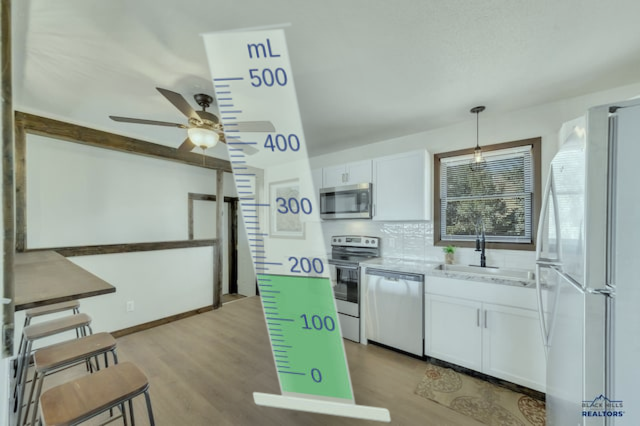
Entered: 180,mL
